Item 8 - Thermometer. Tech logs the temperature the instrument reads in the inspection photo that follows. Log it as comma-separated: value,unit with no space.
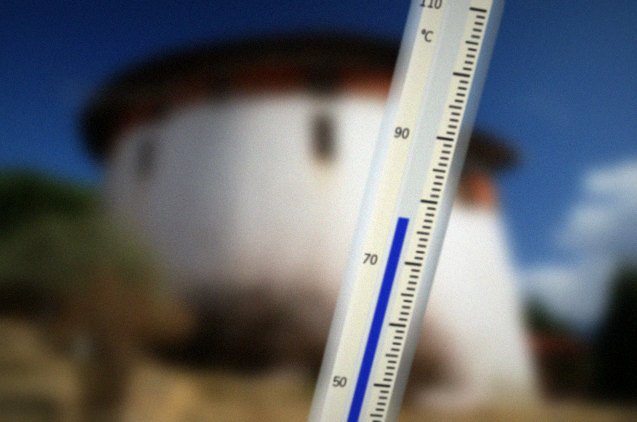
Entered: 77,°C
